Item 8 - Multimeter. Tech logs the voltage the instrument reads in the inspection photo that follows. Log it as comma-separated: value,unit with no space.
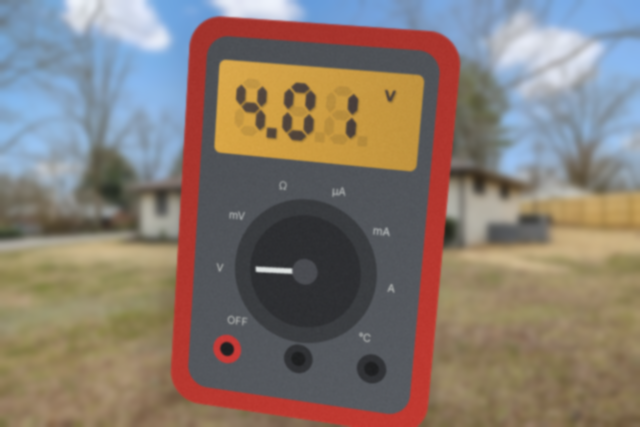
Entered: 4.01,V
